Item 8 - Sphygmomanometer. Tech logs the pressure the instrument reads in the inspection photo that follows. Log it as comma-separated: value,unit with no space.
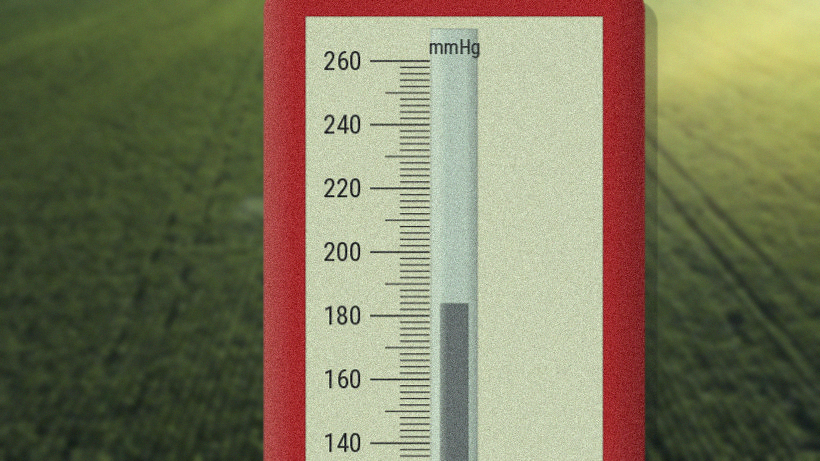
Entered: 184,mmHg
